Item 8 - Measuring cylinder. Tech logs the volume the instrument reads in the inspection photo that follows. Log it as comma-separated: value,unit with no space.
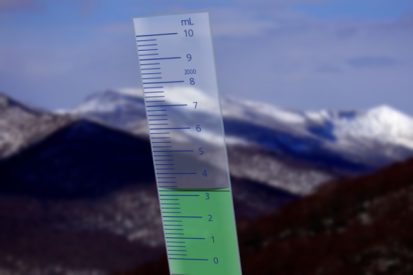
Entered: 3.2,mL
